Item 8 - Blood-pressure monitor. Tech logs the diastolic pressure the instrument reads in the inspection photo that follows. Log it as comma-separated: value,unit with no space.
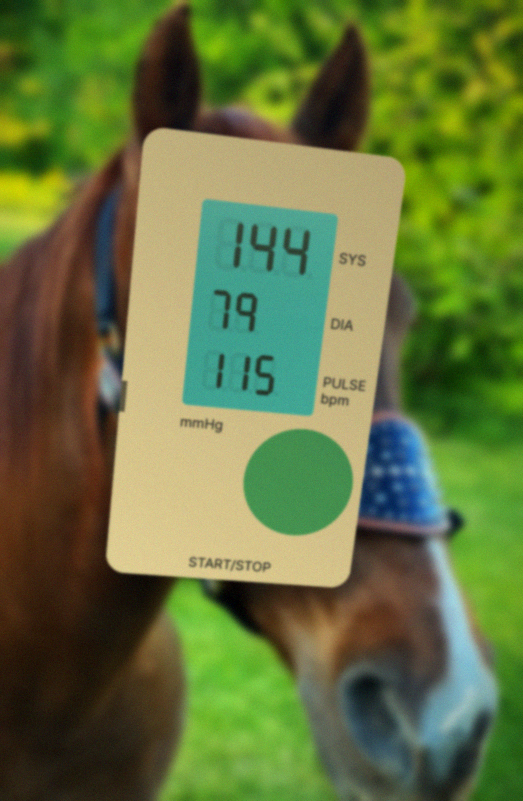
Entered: 79,mmHg
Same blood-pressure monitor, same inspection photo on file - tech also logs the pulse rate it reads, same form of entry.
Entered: 115,bpm
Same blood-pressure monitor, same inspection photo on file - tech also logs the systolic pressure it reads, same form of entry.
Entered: 144,mmHg
